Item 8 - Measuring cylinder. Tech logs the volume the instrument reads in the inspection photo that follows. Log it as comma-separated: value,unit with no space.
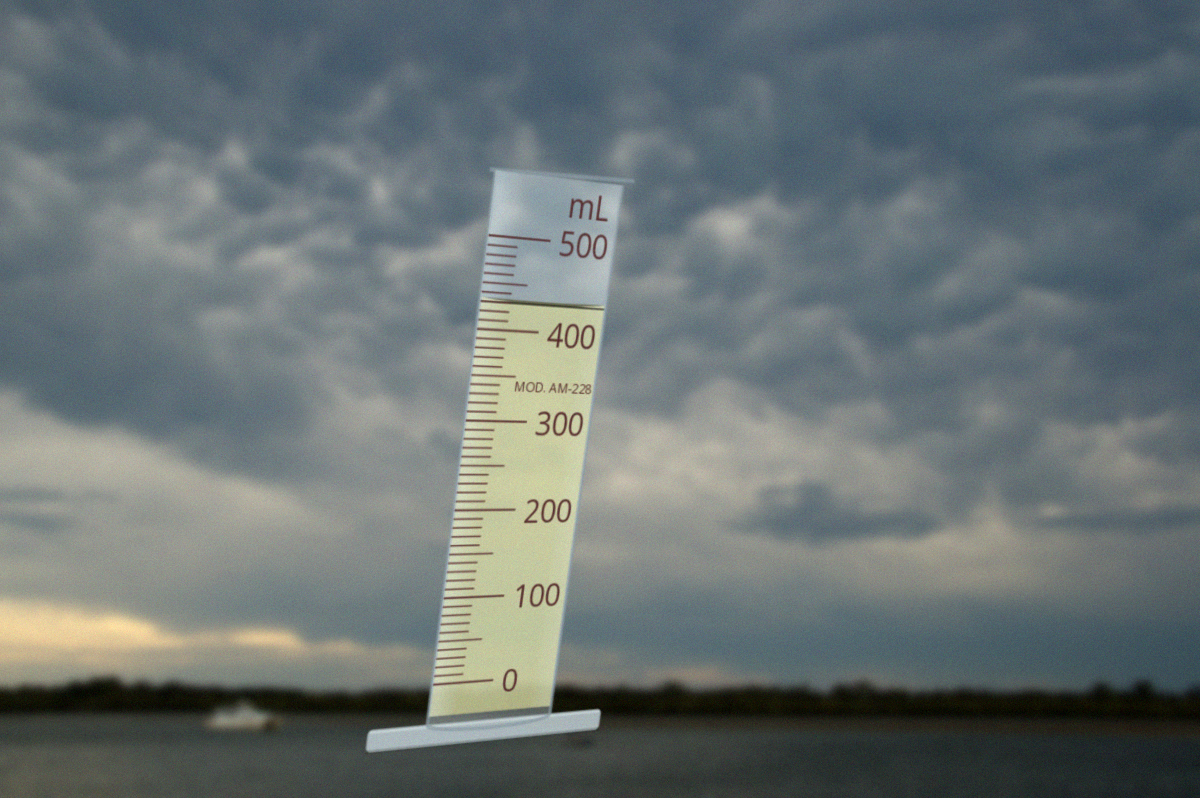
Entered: 430,mL
